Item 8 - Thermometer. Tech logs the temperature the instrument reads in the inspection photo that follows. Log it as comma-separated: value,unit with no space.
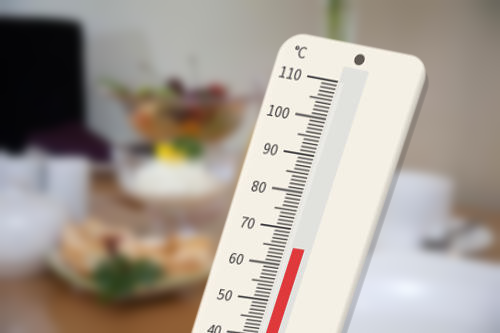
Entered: 65,°C
